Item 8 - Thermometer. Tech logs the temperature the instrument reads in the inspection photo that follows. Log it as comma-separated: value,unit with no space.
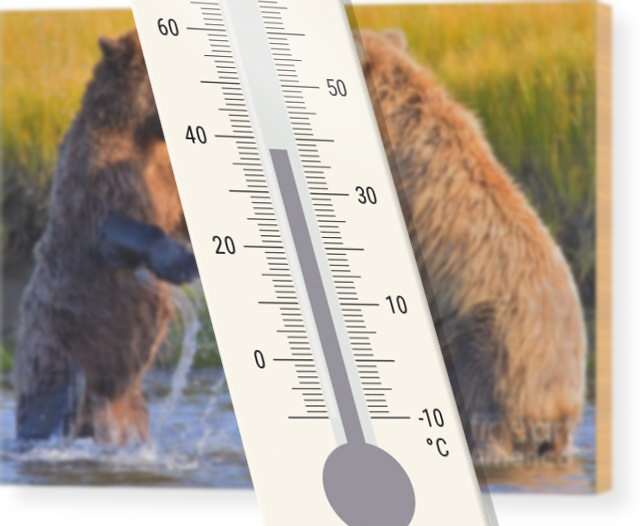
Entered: 38,°C
